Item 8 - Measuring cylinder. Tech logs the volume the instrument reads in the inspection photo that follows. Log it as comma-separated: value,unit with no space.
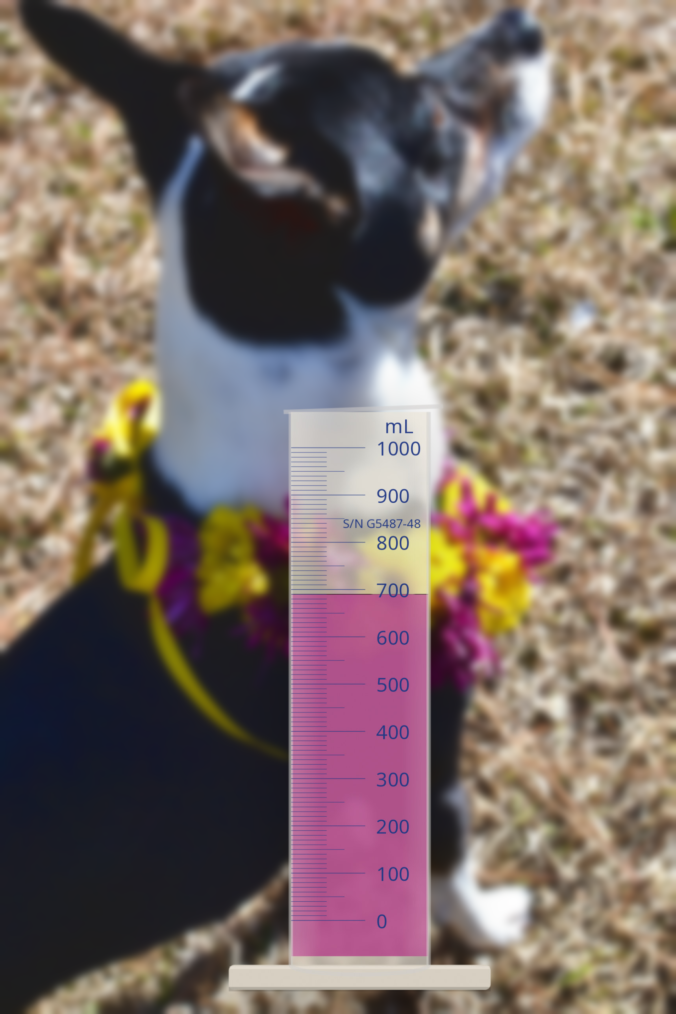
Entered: 690,mL
